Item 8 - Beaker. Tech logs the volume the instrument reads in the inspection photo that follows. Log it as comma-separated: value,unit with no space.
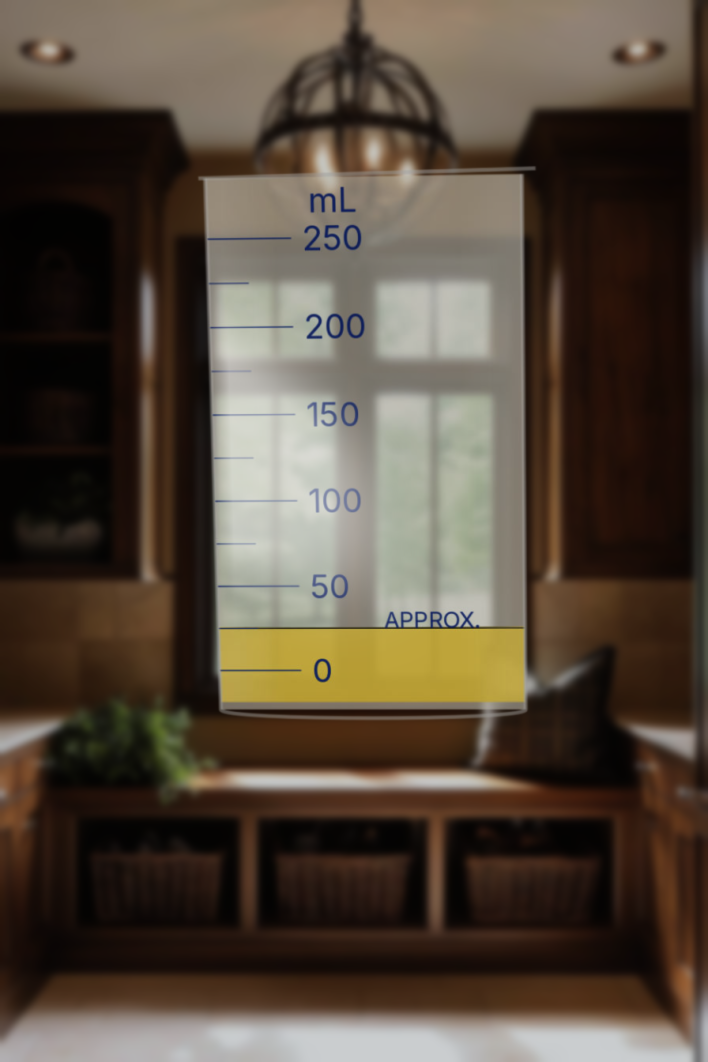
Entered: 25,mL
